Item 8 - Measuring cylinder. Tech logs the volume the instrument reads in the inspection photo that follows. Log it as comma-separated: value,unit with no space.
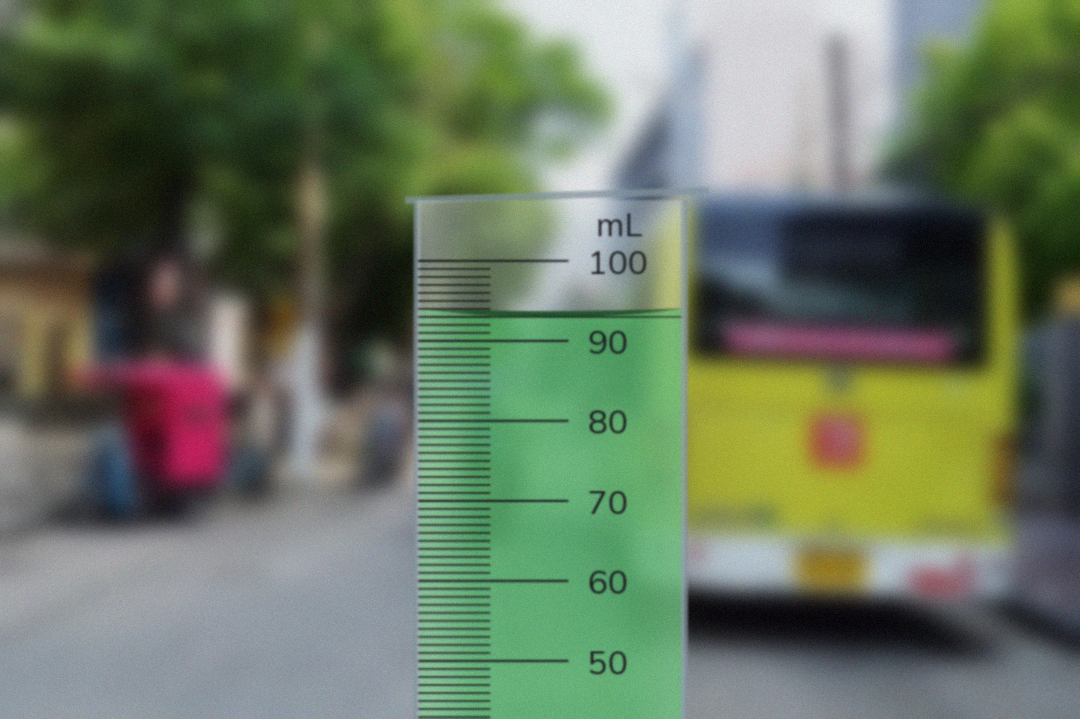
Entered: 93,mL
